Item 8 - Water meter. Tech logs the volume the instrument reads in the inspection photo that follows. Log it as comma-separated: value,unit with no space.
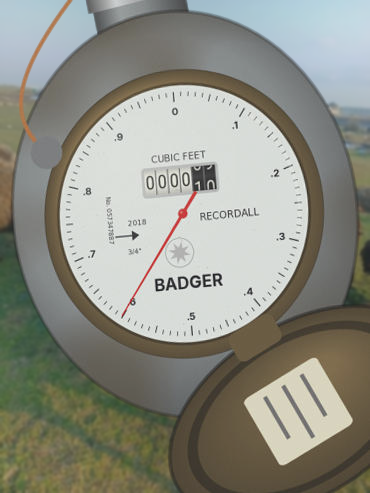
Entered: 9.60,ft³
